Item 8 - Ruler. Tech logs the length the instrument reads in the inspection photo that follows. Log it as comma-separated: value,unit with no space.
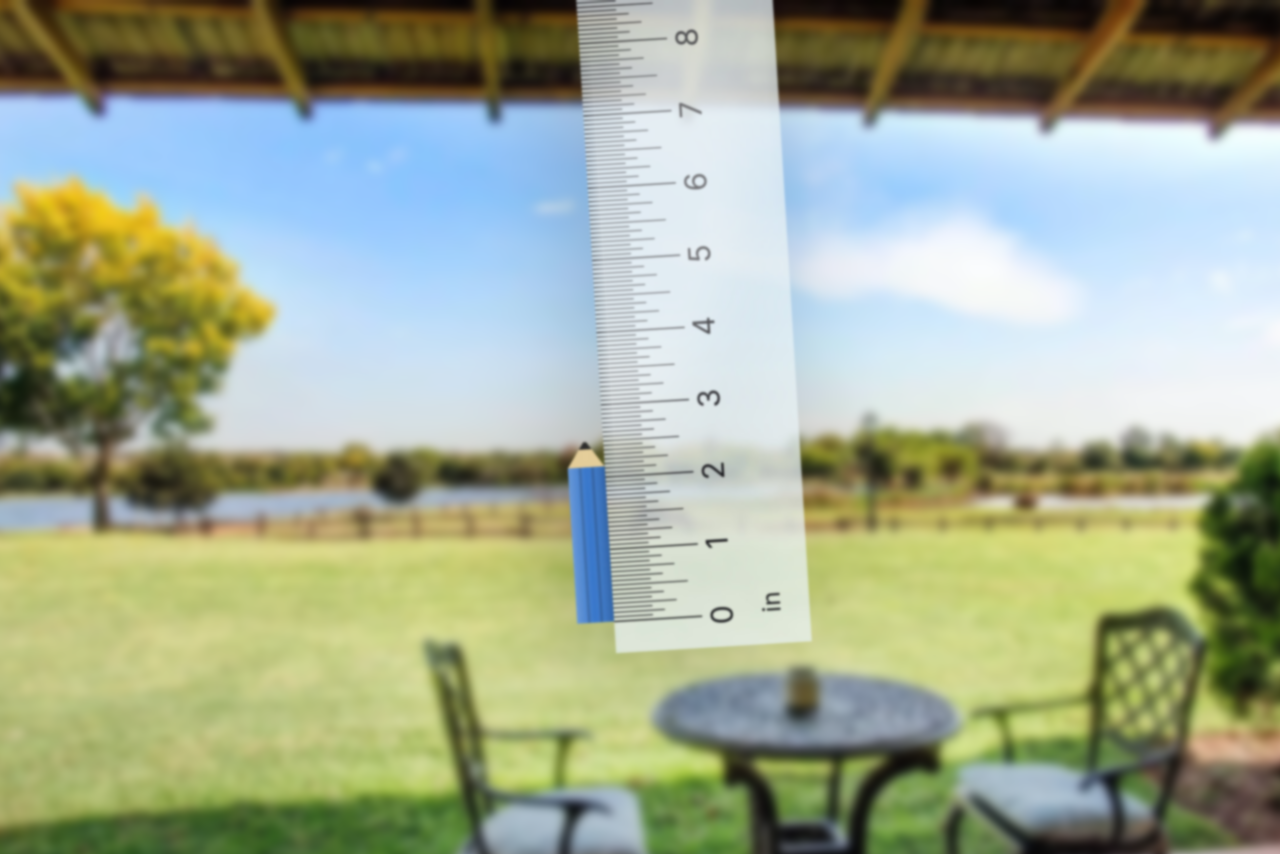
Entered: 2.5,in
